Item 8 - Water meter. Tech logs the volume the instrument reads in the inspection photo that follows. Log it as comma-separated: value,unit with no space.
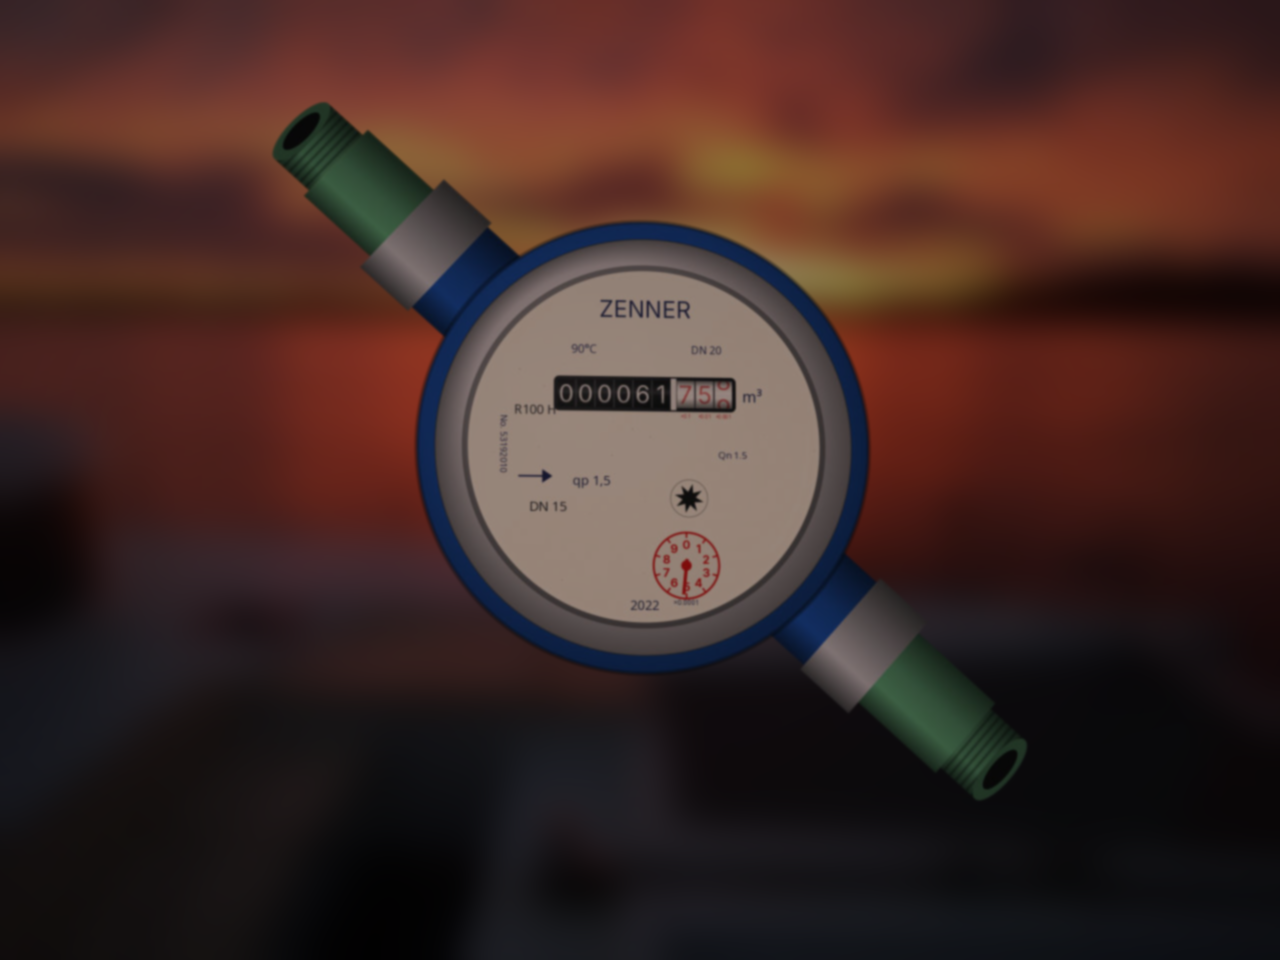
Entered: 61.7585,m³
